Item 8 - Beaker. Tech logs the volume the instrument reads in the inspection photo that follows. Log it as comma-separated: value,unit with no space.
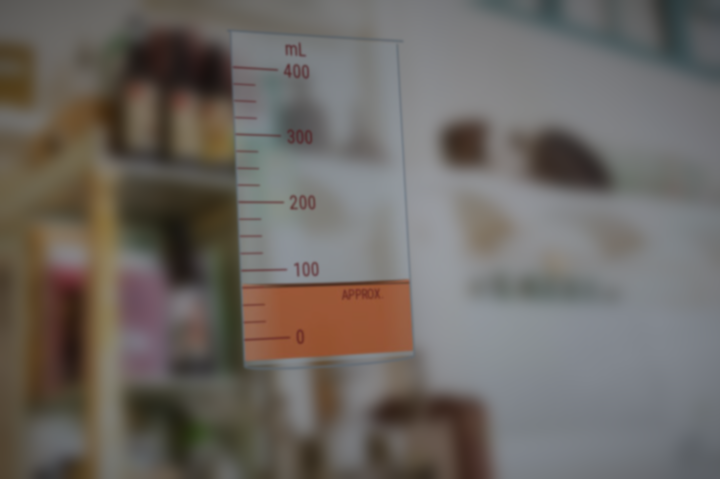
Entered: 75,mL
